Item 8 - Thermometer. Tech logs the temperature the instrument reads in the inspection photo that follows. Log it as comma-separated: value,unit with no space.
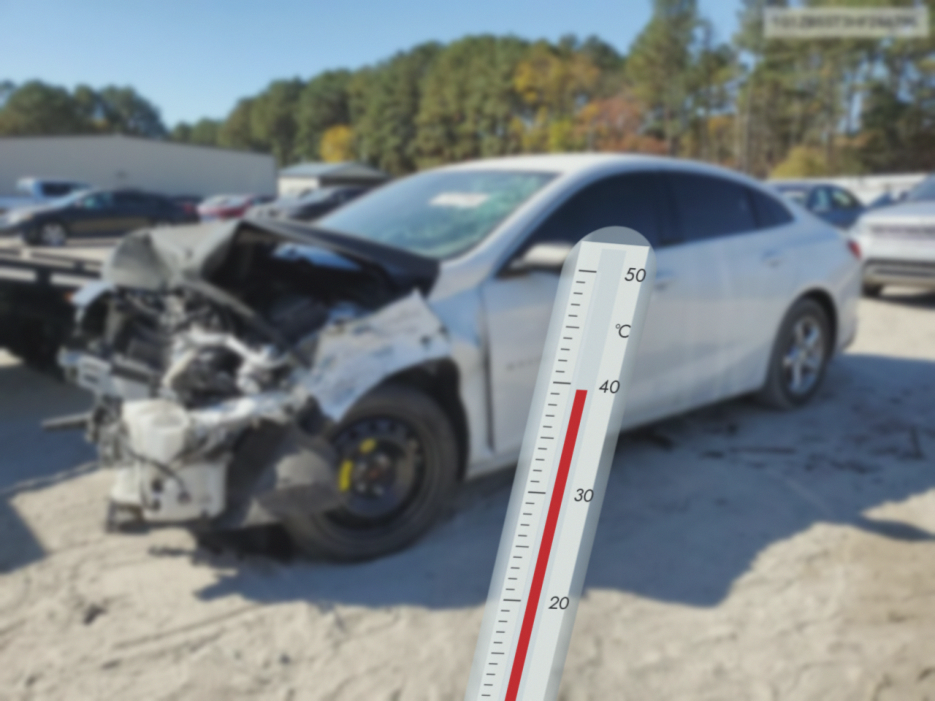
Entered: 39.5,°C
